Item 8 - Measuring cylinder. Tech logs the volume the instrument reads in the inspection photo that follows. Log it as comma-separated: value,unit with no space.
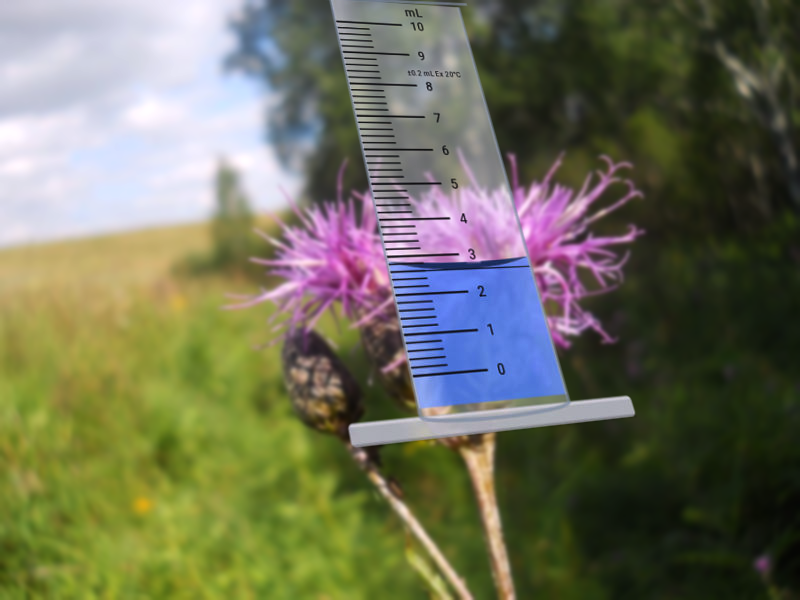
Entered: 2.6,mL
